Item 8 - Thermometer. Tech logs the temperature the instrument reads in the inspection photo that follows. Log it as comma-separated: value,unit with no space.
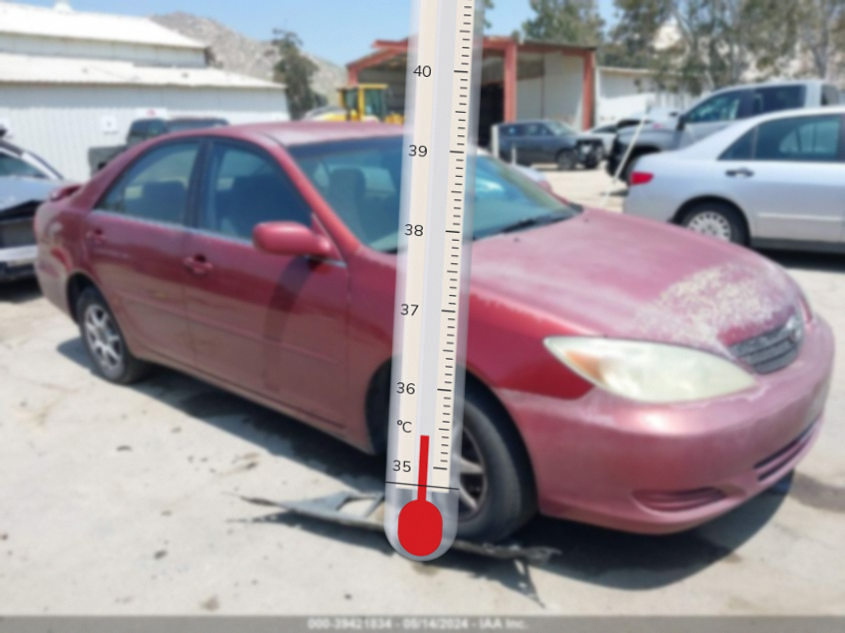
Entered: 35.4,°C
